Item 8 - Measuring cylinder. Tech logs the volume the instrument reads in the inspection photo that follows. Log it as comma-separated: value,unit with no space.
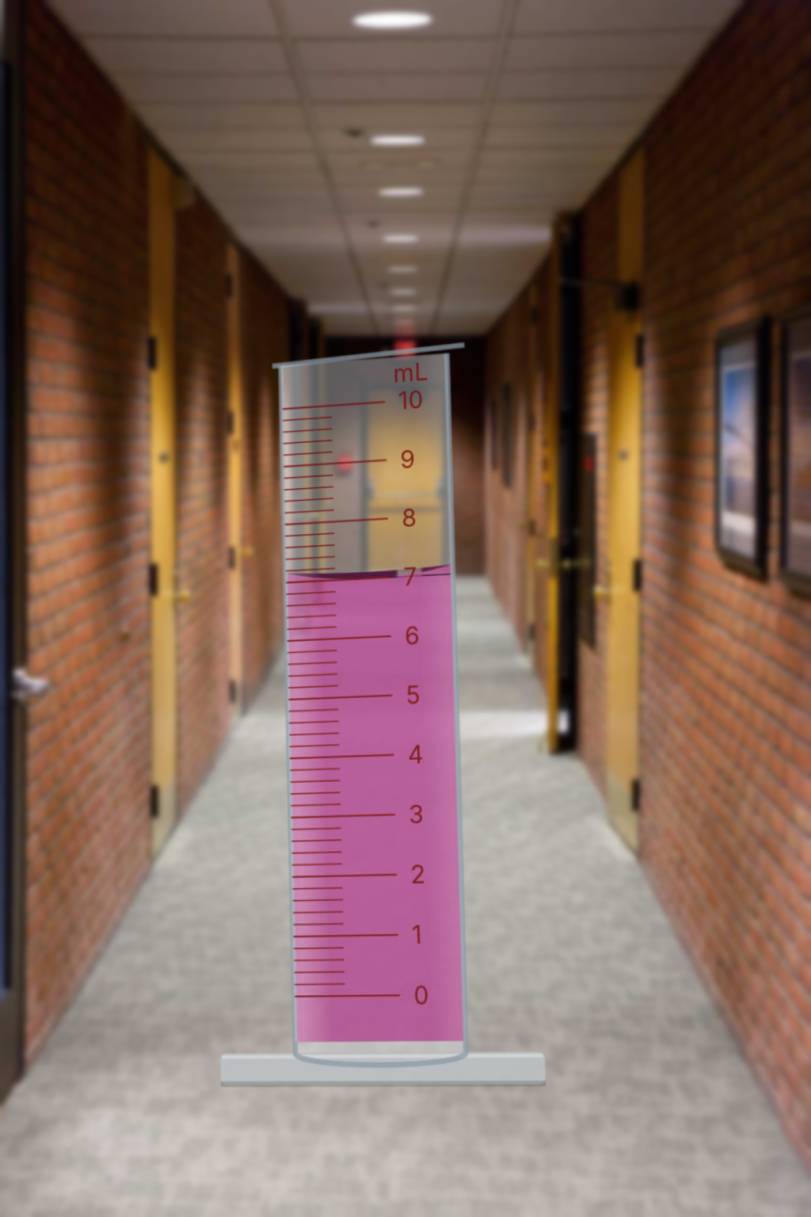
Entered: 7,mL
